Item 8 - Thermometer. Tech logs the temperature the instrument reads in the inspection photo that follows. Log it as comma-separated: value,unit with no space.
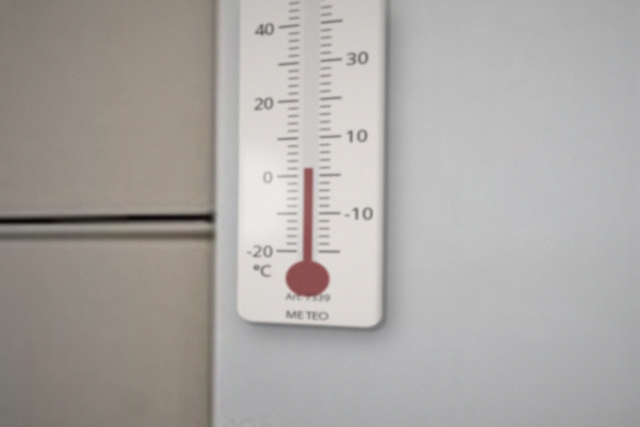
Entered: 2,°C
